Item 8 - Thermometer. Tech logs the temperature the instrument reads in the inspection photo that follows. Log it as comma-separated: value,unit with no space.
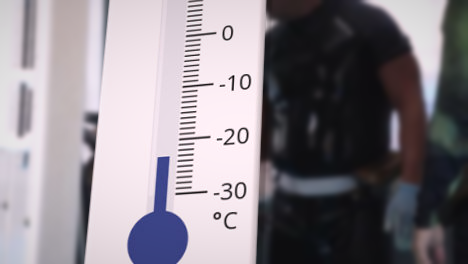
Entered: -23,°C
